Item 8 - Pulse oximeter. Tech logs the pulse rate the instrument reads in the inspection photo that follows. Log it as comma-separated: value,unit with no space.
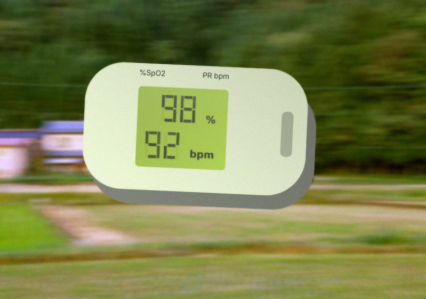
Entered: 92,bpm
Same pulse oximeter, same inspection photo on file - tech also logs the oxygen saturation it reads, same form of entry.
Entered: 98,%
